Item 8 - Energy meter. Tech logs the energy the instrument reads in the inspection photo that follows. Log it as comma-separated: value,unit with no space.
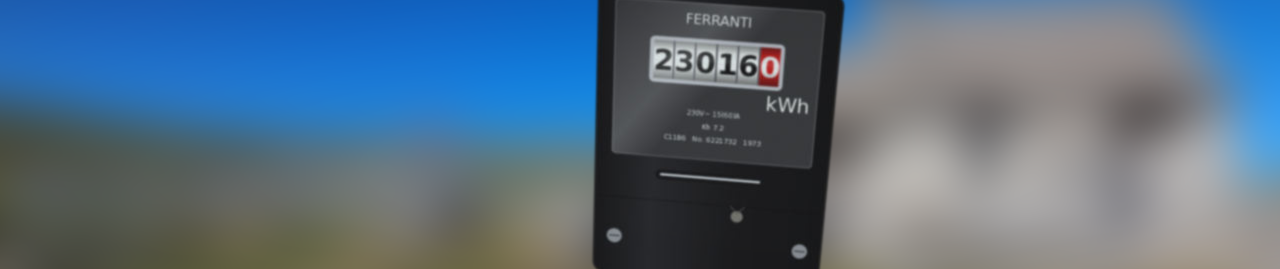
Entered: 23016.0,kWh
